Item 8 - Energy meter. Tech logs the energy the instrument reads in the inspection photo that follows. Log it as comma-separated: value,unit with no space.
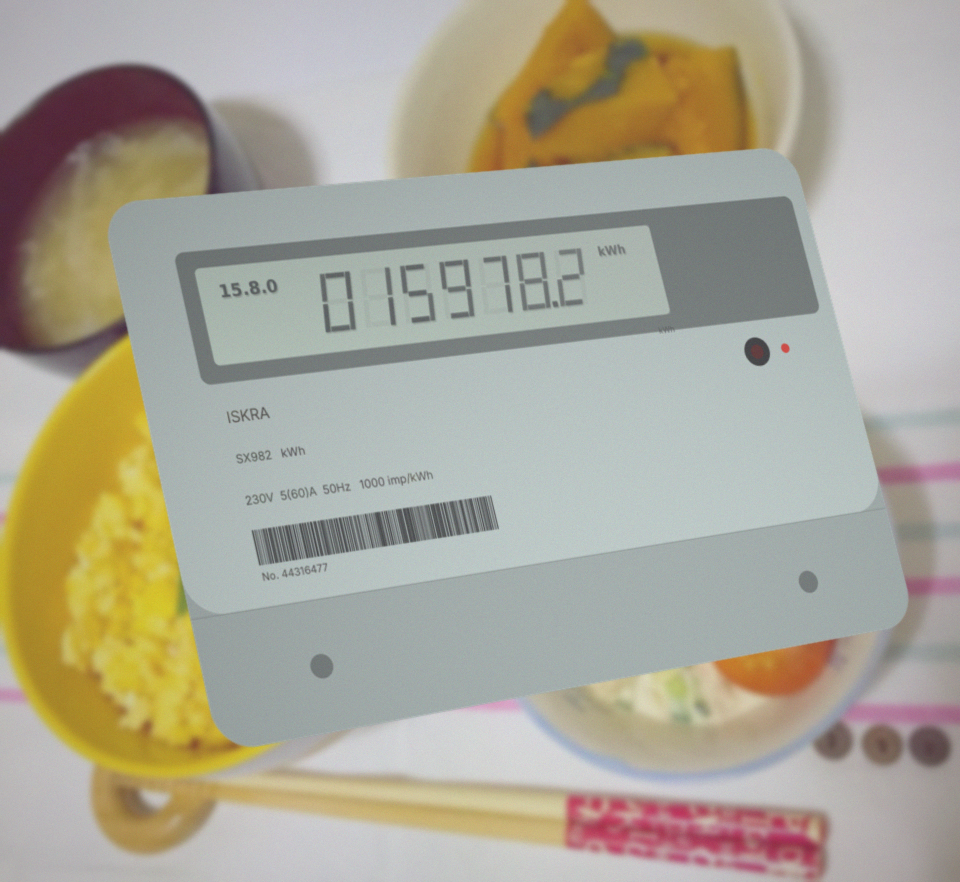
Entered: 15978.2,kWh
